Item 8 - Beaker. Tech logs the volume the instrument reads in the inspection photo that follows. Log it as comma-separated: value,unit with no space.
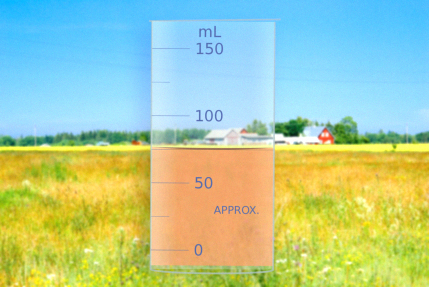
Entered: 75,mL
